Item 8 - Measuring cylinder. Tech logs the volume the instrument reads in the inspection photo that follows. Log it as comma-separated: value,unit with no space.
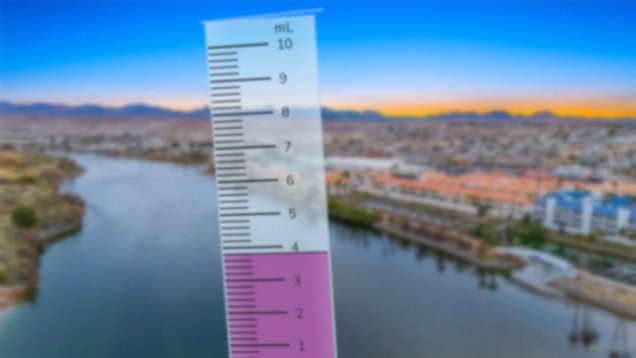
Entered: 3.8,mL
